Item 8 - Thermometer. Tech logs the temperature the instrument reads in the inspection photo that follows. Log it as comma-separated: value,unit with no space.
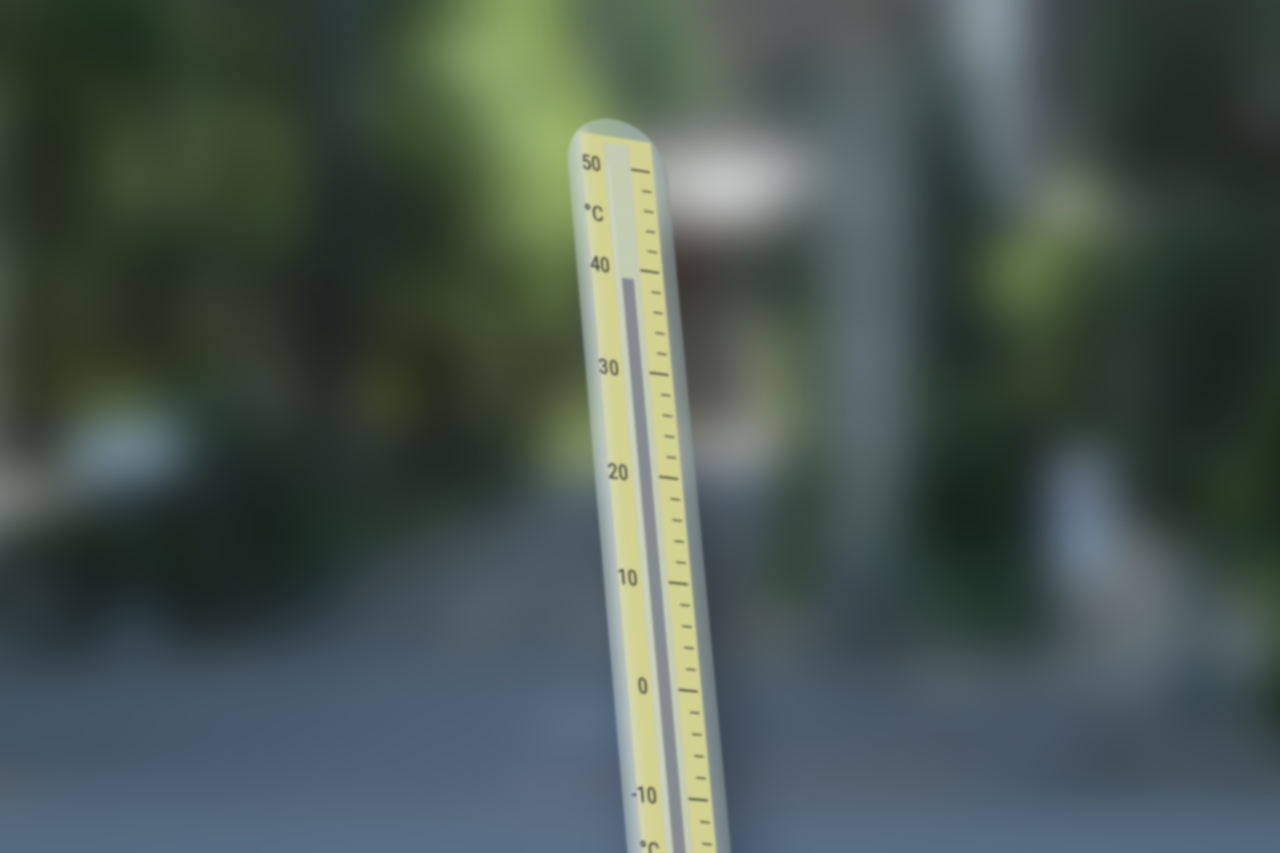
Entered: 39,°C
